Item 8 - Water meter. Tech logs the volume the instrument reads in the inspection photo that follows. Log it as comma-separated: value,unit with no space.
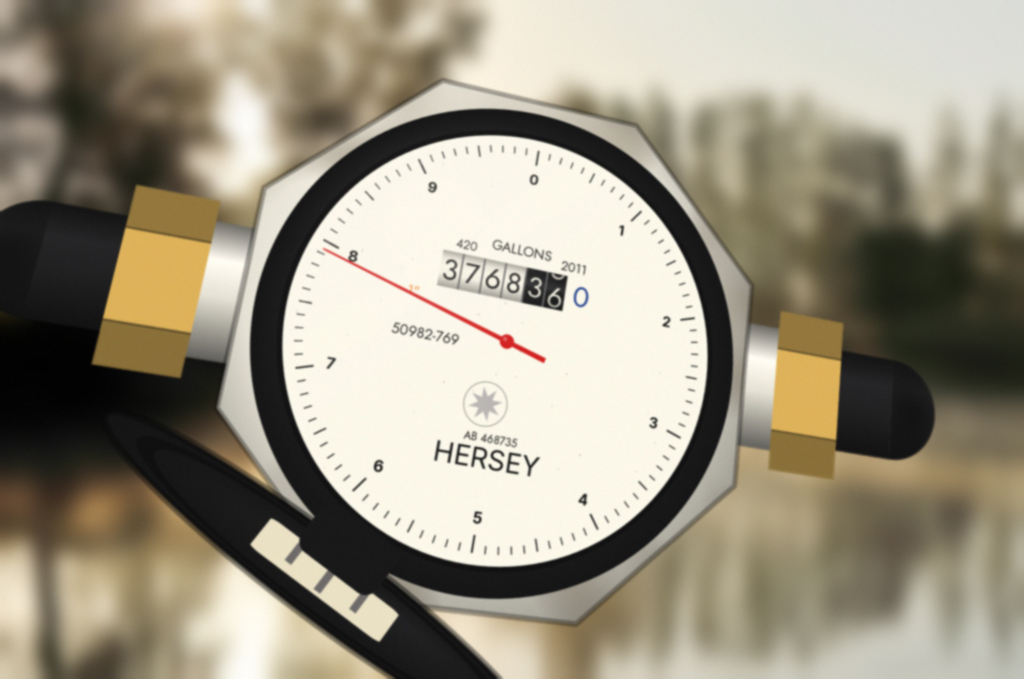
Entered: 3768357.9,gal
